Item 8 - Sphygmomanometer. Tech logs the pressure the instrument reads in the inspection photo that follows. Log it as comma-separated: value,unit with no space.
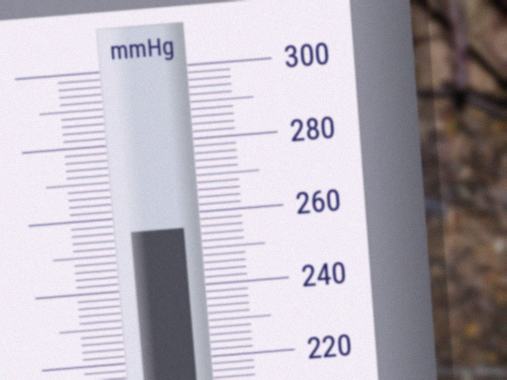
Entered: 256,mmHg
